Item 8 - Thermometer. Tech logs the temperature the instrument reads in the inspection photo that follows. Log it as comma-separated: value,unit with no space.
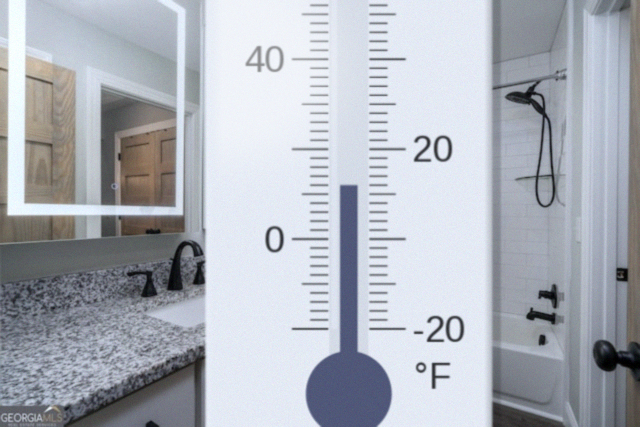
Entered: 12,°F
